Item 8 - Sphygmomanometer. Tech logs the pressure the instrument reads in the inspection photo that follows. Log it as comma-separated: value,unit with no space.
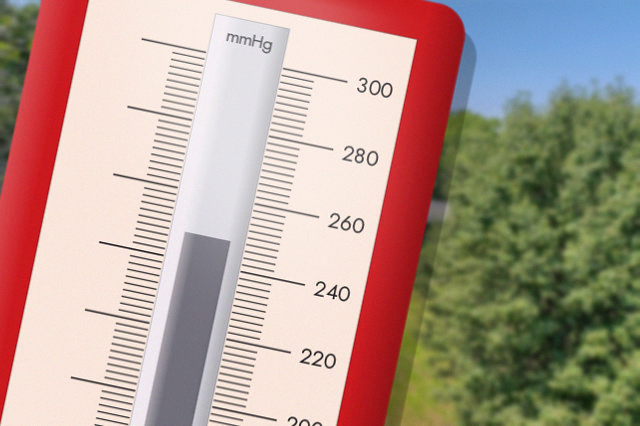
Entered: 248,mmHg
